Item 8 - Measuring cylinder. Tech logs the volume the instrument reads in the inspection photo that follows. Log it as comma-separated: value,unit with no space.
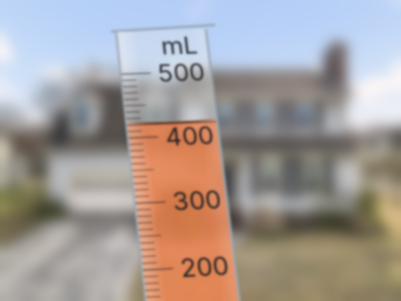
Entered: 420,mL
